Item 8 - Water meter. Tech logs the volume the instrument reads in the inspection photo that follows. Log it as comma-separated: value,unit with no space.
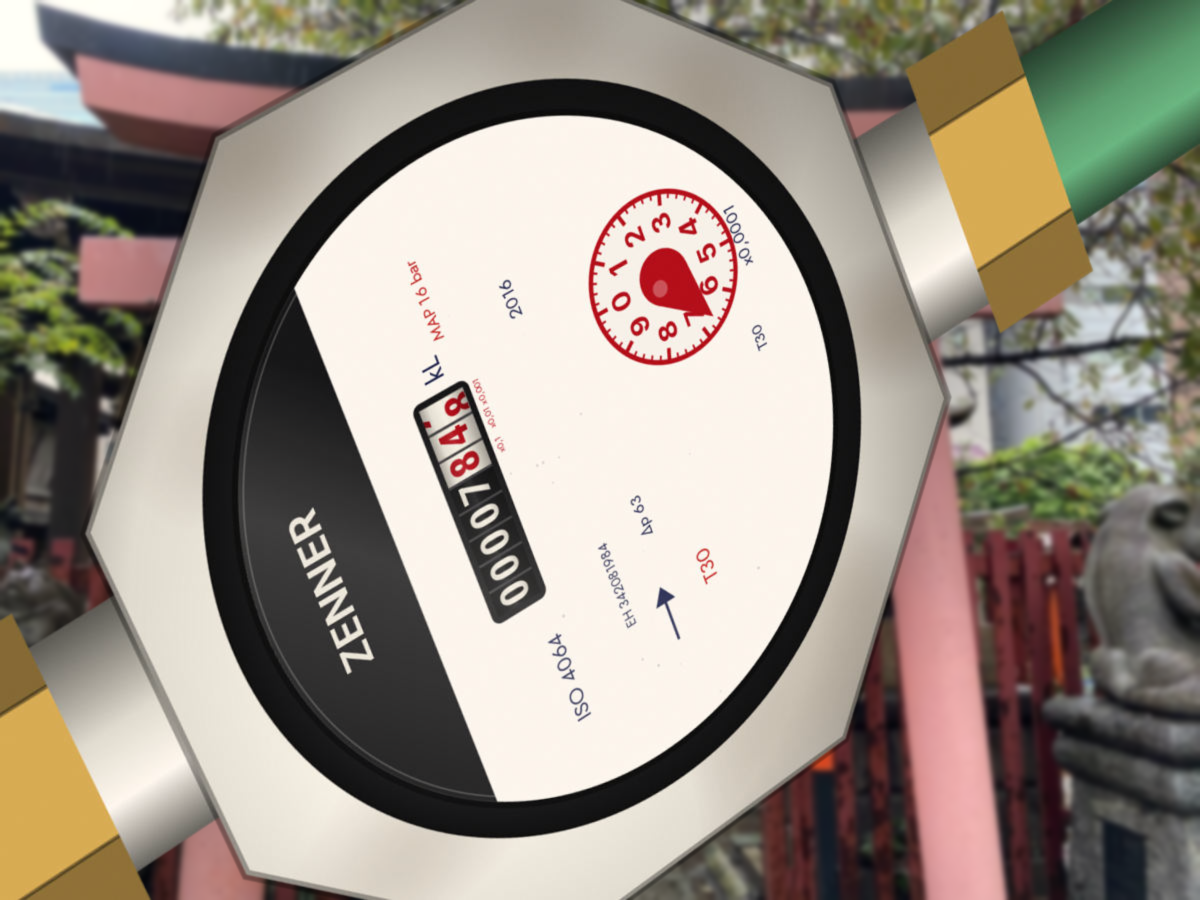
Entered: 7.8476,kL
